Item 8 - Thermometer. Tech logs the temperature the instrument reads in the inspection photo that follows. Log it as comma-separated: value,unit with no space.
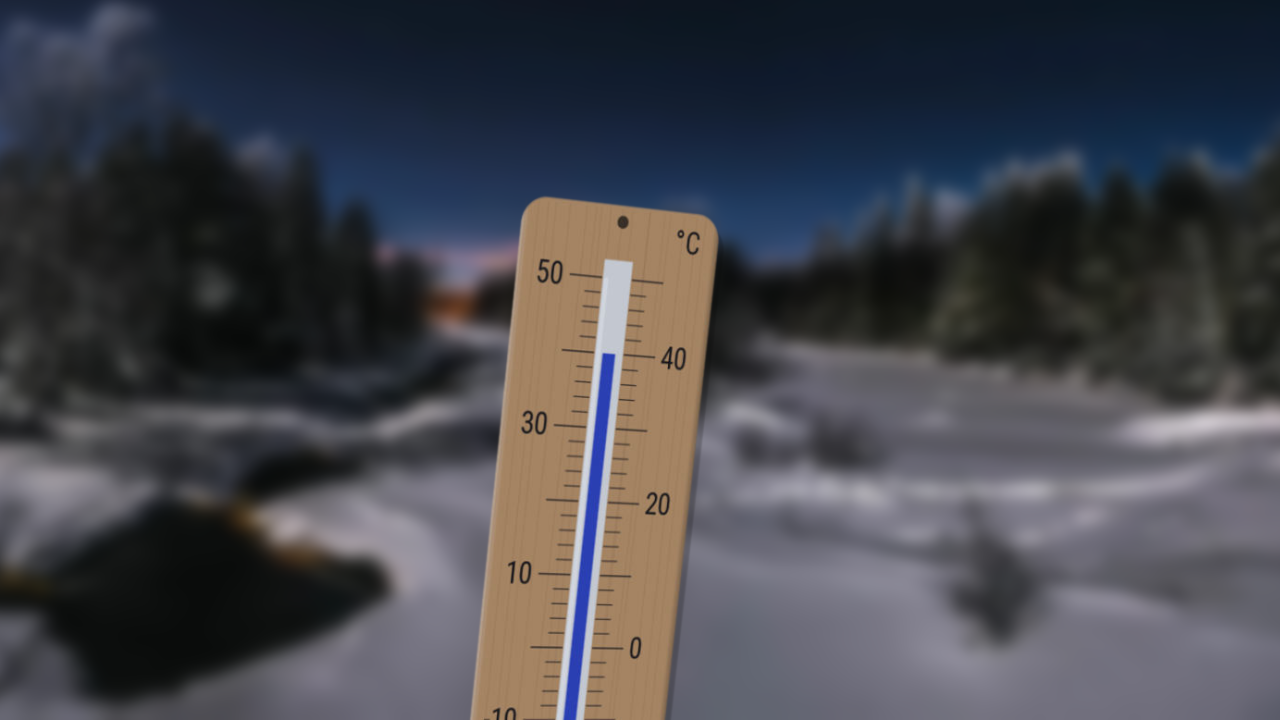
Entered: 40,°C
